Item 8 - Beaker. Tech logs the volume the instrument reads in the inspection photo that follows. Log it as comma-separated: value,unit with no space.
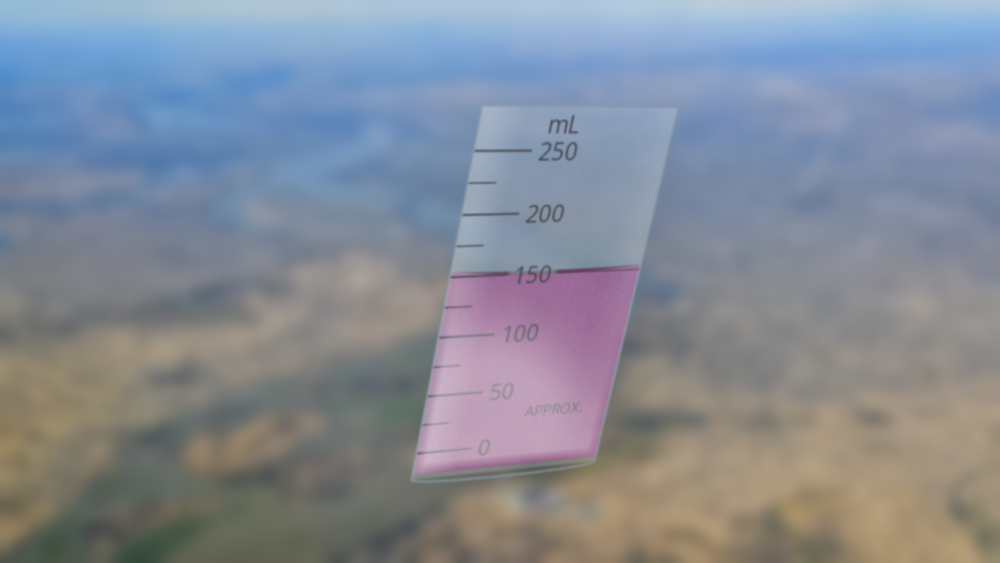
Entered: 150,mL
